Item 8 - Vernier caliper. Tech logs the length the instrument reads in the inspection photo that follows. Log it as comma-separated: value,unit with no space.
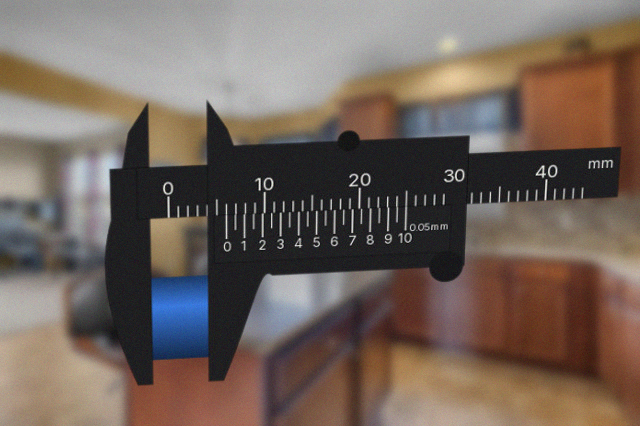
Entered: 6.0,mm
